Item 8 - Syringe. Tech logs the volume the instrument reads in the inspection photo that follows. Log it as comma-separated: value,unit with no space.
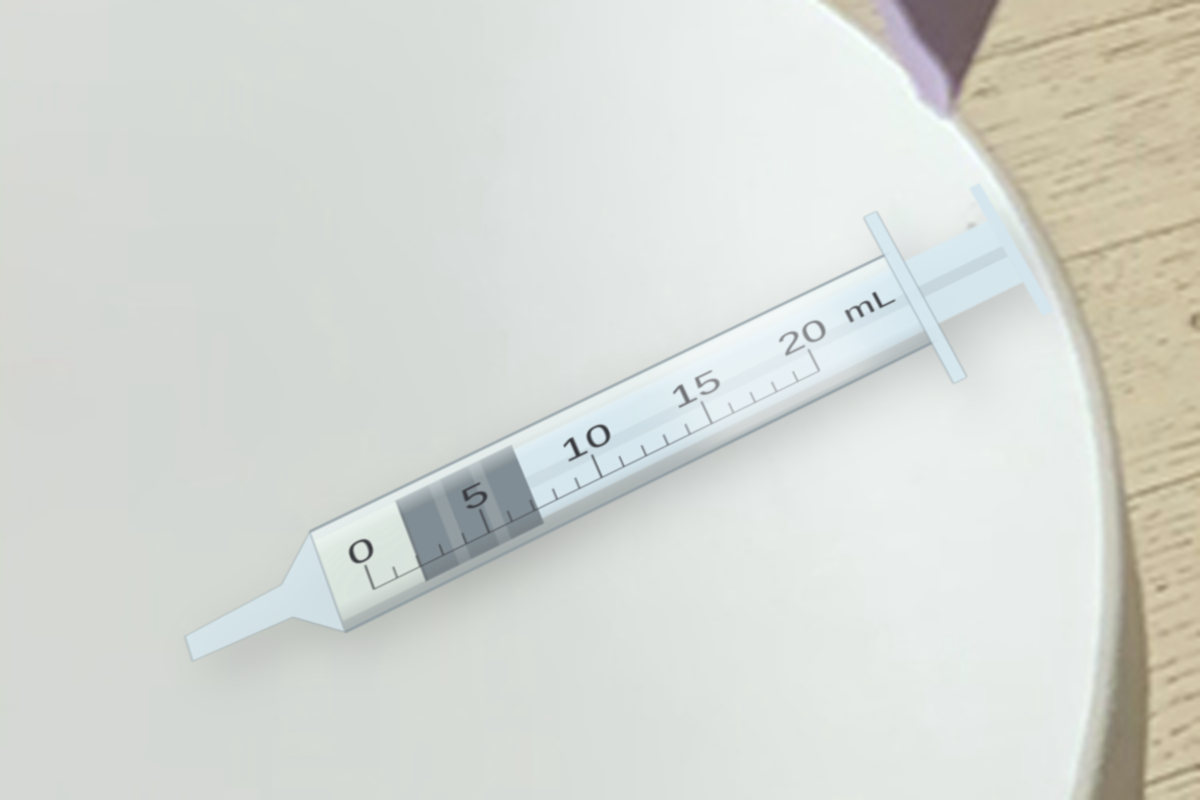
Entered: 2,mL
